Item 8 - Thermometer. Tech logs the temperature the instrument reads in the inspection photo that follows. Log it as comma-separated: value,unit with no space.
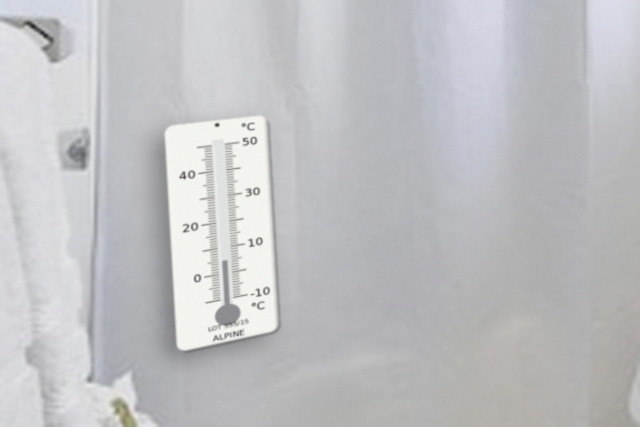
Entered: 5,°C
